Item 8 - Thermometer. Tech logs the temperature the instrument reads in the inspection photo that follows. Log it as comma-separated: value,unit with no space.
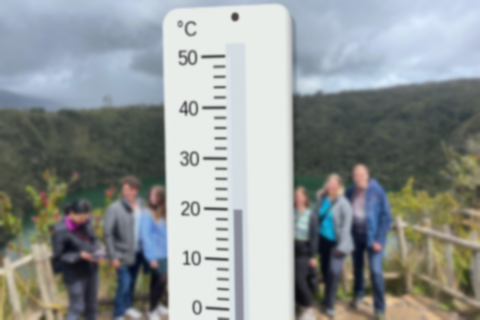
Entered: 20,°C
